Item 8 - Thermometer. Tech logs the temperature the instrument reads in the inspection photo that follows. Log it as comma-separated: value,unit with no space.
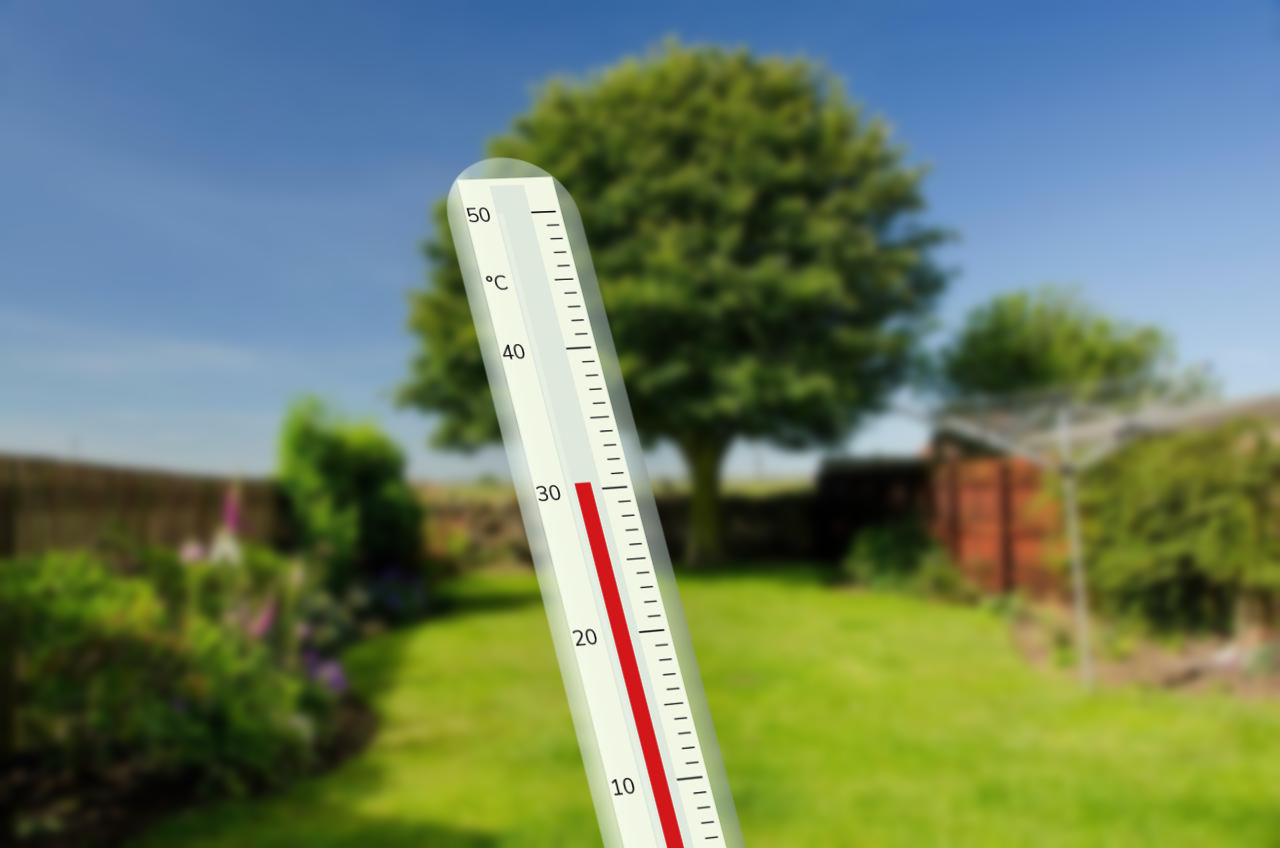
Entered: 30.5,°C
